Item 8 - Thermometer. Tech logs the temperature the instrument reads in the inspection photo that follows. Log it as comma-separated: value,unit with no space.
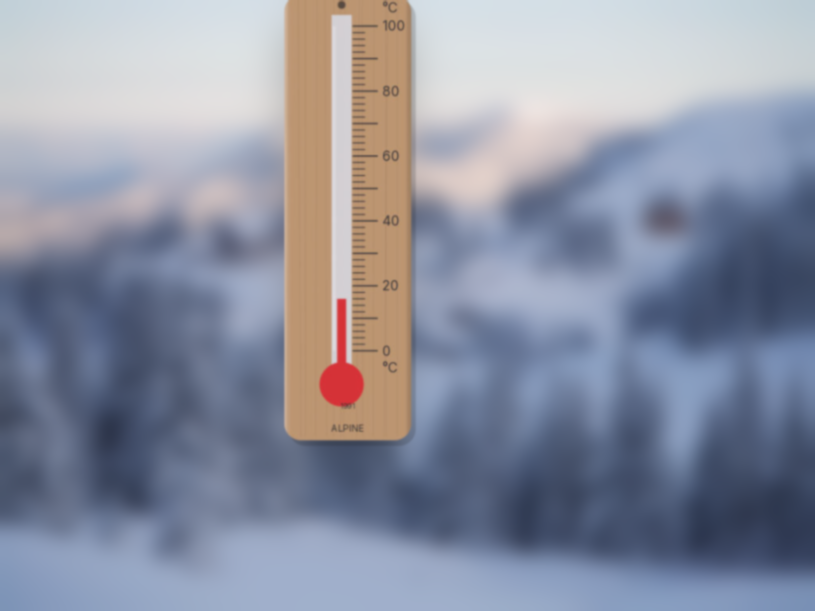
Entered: 16,°C
